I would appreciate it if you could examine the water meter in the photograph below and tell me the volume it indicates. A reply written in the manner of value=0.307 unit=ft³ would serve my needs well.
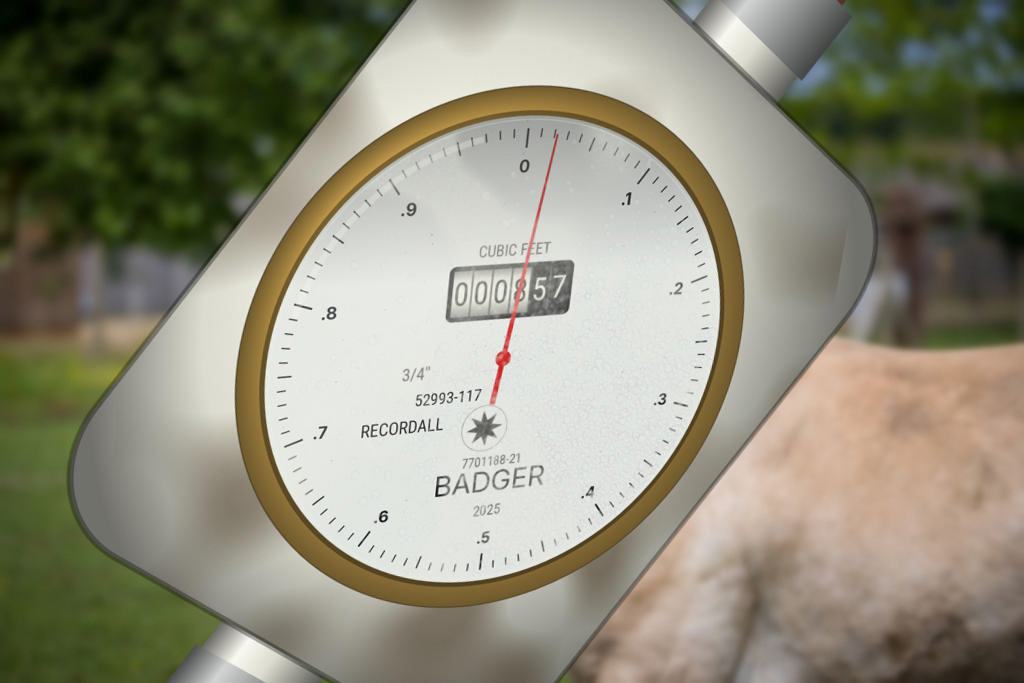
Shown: value=857.02 unit=ft³
